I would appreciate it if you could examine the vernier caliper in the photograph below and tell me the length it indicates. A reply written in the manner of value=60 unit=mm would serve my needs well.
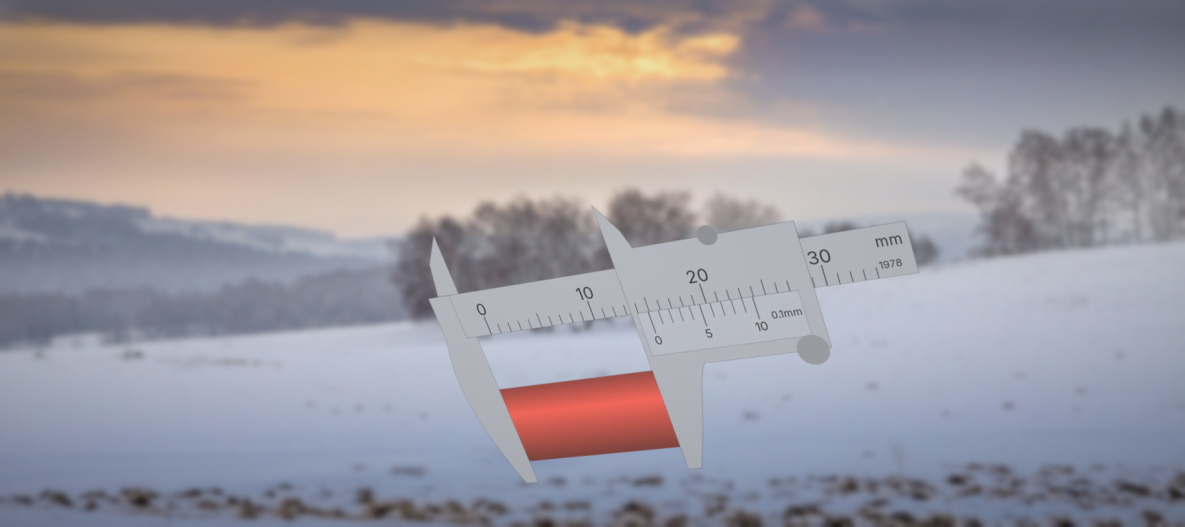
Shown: value=14.9 unit=mm
